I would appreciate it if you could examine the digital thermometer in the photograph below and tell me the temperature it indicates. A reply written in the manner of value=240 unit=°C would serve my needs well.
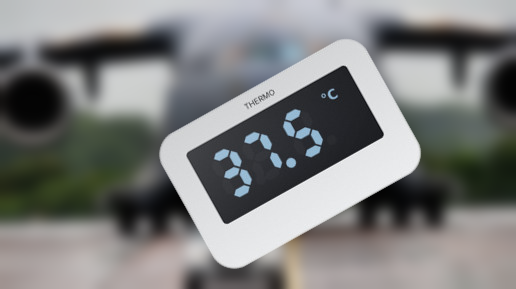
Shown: value=37.5 unit=°C
